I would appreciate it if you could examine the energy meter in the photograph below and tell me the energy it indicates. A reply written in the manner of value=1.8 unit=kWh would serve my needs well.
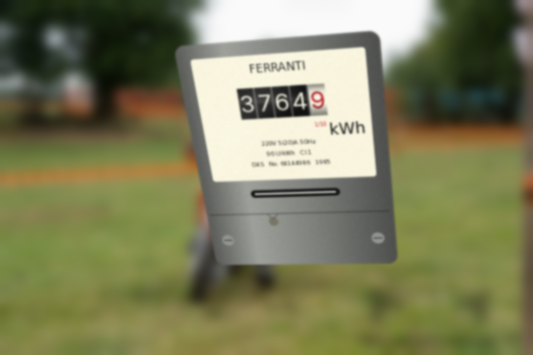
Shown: value=3764.9 unit=kWh
